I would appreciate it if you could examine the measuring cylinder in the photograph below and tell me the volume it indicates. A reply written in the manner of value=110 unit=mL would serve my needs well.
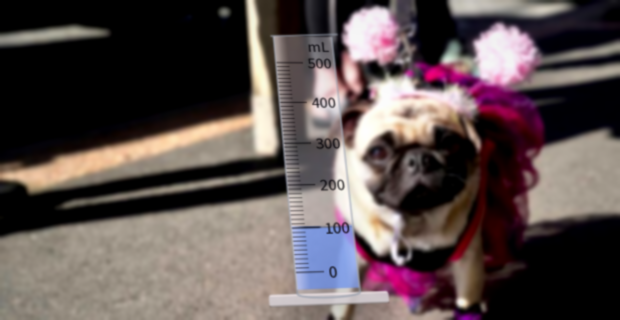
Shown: value=100 unit=mL
